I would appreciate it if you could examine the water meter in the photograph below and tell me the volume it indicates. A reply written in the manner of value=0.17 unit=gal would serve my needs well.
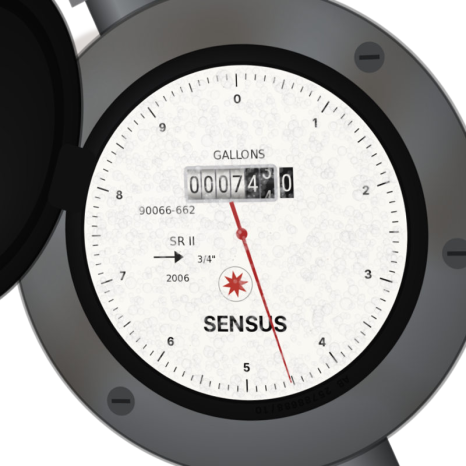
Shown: value=7434.5 unit=gal
